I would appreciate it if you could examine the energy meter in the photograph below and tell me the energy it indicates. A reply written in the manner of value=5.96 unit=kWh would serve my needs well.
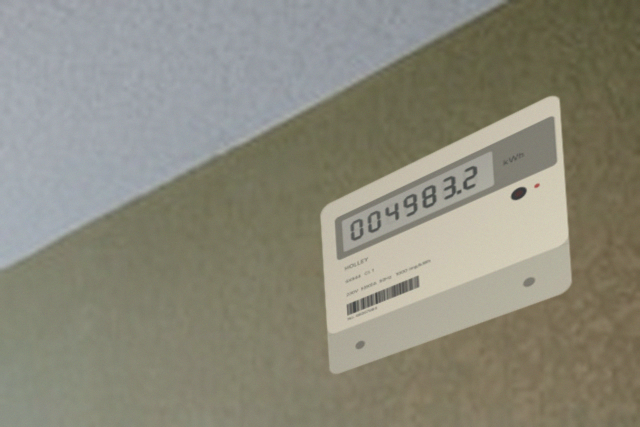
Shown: value=4983.2 unit=kWh
